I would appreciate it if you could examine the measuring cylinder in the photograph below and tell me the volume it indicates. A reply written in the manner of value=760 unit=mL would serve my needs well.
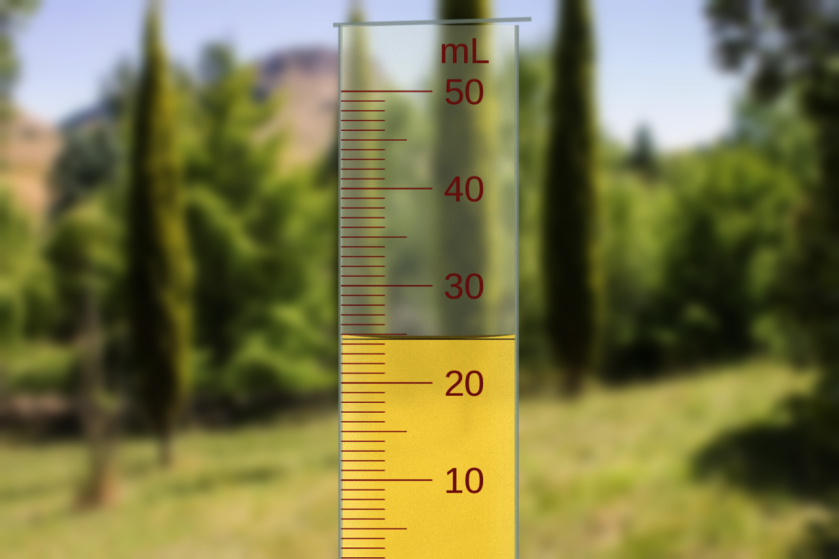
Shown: value=24.5 unit=mL
